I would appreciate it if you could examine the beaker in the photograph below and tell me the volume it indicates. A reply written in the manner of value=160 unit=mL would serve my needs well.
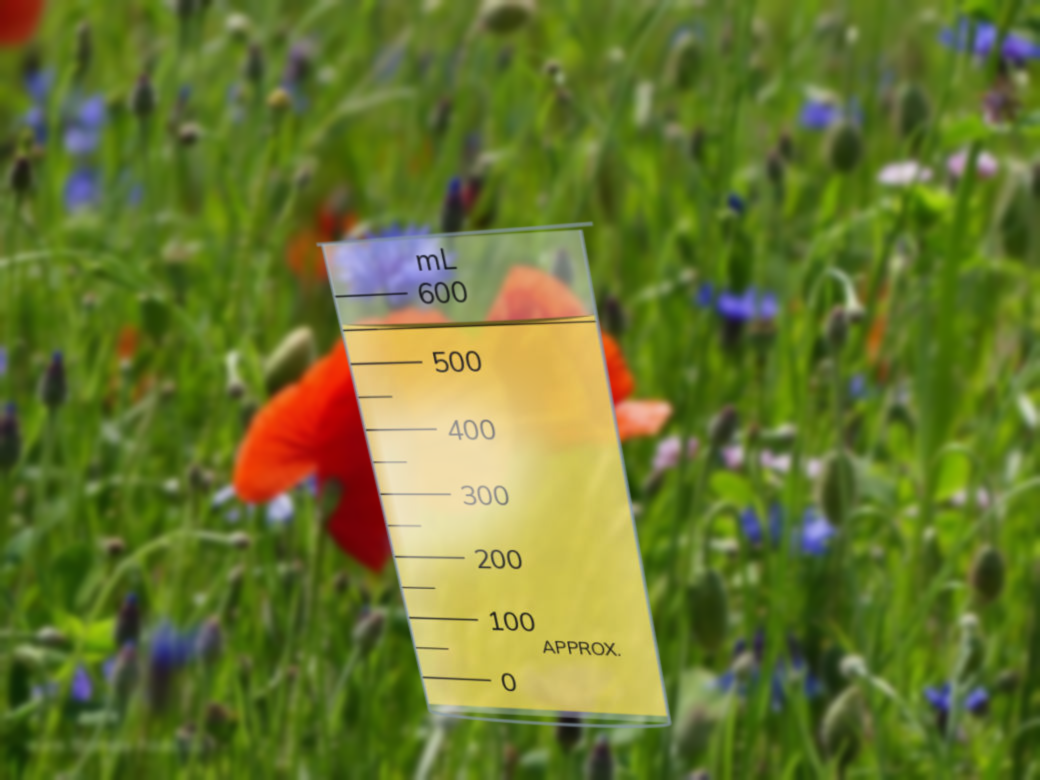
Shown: value=550 unit=mL
